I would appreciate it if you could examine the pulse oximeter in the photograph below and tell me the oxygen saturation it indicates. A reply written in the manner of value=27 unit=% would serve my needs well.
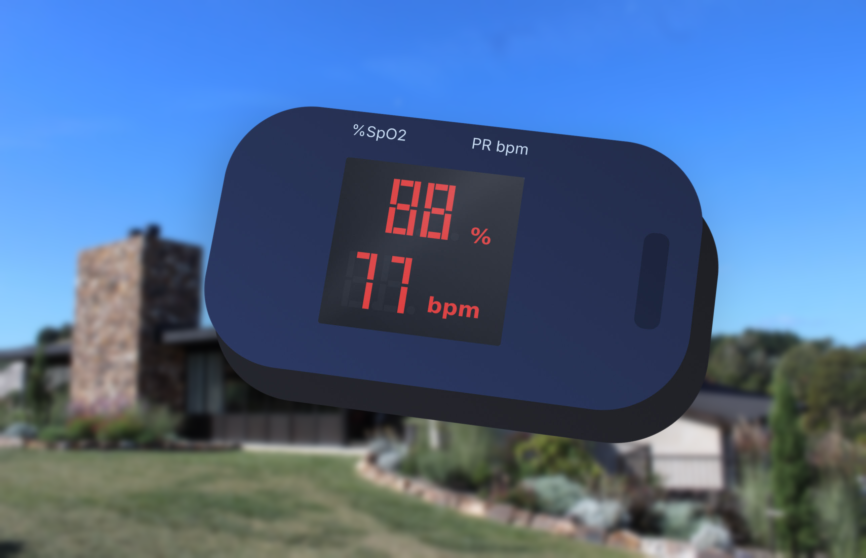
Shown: value=88 unit=%
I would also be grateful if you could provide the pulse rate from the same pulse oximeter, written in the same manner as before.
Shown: value=77 unit=bpm
